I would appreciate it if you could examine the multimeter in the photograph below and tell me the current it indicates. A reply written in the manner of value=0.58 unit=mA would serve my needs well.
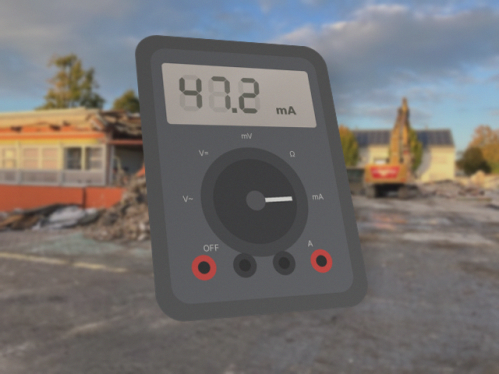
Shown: value=47.2 unit=mA
